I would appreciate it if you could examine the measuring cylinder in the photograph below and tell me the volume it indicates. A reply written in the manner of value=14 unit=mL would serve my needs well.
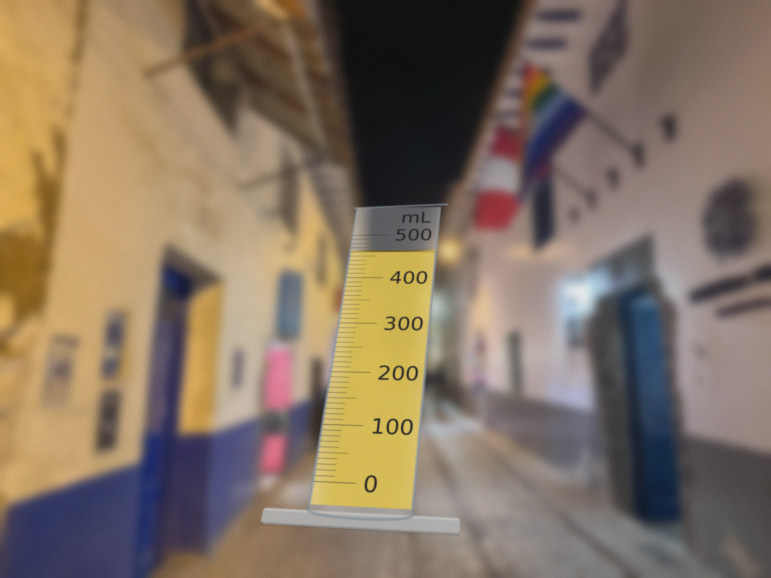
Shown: value=460 unit=mL
